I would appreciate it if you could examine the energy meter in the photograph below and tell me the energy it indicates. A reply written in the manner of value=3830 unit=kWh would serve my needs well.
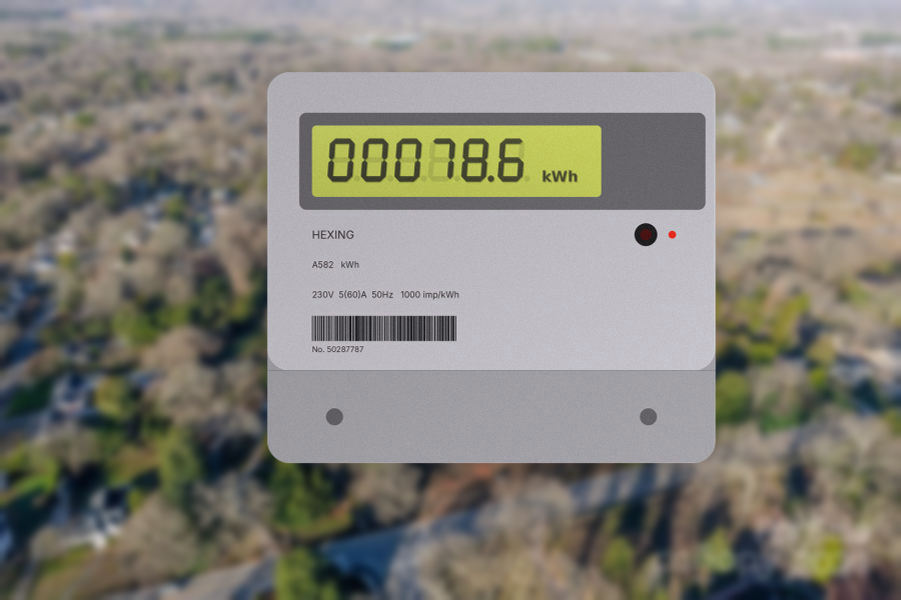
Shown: value=78.6 unit=kWh
